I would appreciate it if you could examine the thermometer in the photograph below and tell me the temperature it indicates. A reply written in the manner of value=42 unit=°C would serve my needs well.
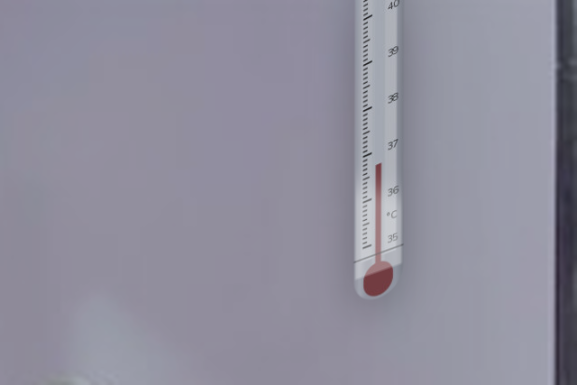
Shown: value=36.7 unit=°C
